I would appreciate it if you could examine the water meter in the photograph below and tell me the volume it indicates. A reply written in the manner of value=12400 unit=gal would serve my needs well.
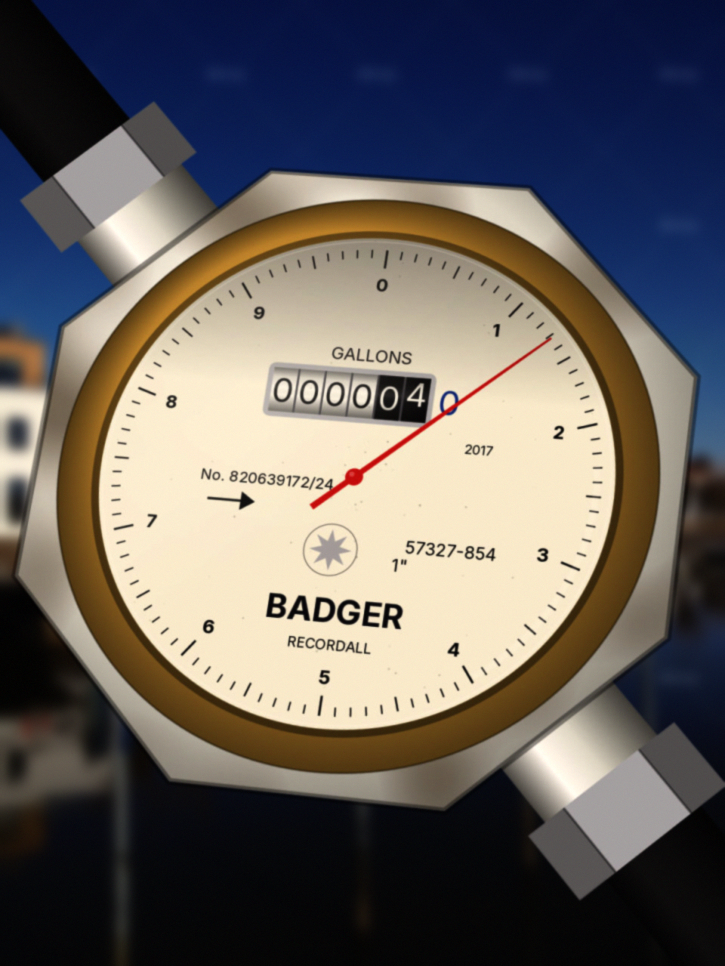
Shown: value=41.3 unit=gal
